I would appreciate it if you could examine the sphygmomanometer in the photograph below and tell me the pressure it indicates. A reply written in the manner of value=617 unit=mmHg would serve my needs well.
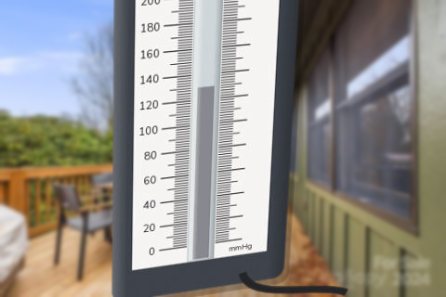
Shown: value=130 unit=mmHg
